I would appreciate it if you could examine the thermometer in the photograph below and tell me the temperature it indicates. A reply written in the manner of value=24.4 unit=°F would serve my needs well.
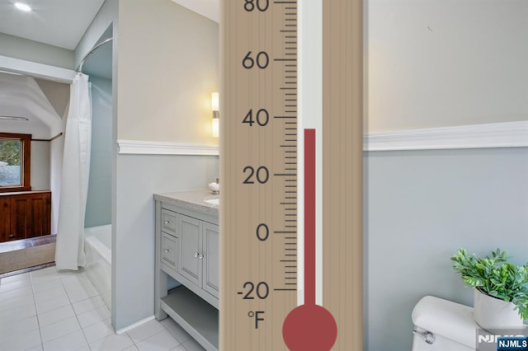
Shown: value=36 unit=°F
